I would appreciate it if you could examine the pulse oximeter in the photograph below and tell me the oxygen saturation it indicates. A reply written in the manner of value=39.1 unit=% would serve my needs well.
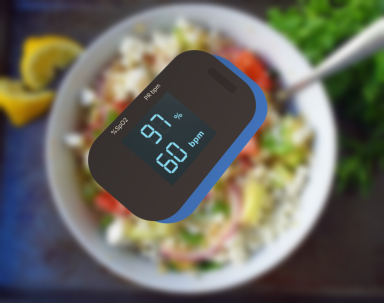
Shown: value=97 unit=%
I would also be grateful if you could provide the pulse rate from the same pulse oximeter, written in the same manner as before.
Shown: value=60 unit=bpm
